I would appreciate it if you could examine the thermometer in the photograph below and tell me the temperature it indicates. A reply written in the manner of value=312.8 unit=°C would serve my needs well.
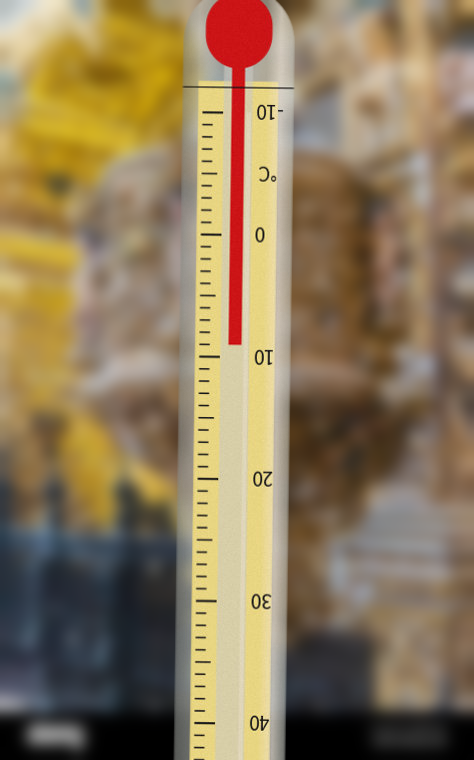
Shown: value=9 unit=°C
